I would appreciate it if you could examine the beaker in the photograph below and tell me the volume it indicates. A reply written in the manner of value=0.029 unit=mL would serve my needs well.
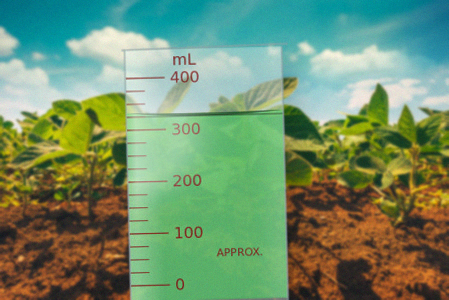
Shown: value=325 unit=mL
